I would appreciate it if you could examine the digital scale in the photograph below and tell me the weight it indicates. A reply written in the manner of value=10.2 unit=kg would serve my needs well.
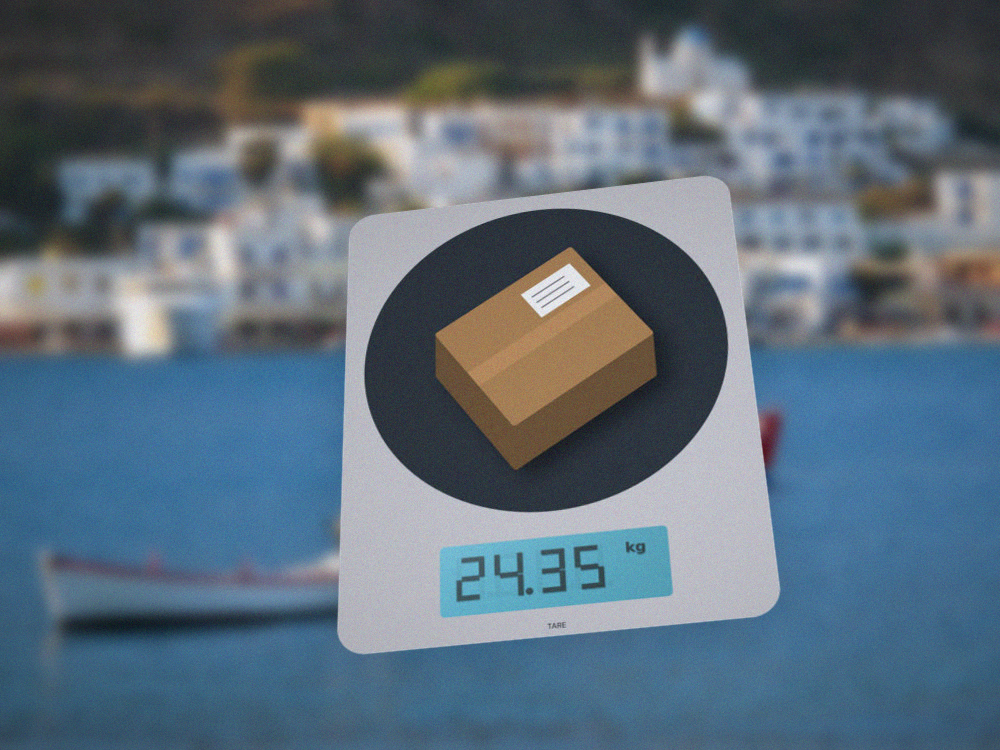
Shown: value=24.35 unit=kg
